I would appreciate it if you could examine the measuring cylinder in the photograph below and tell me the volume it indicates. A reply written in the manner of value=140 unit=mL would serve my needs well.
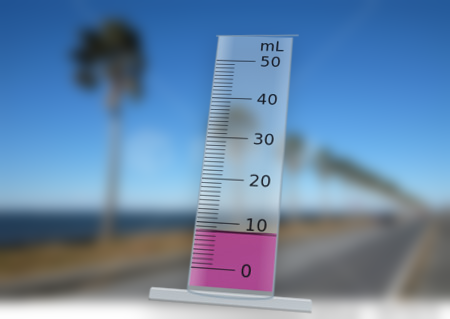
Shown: value=8 unit=mL
